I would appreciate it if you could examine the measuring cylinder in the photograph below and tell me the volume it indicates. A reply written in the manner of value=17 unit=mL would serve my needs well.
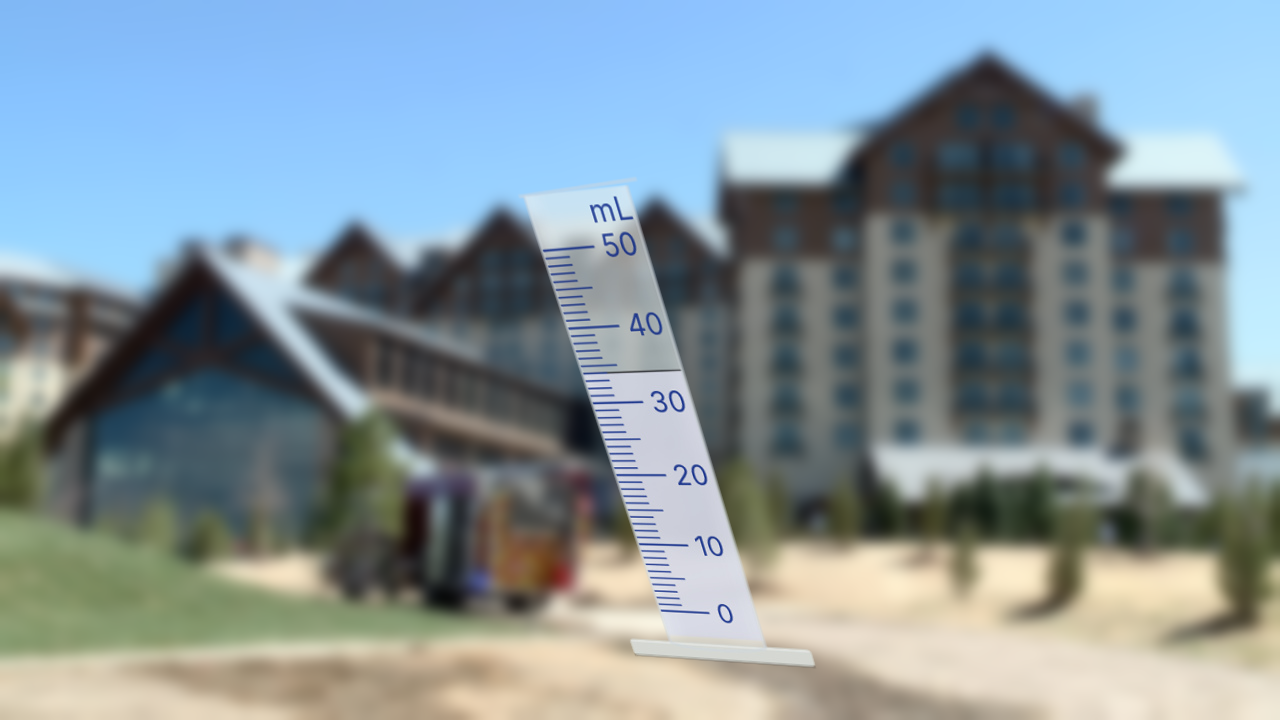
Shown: value=34 unit=mL
